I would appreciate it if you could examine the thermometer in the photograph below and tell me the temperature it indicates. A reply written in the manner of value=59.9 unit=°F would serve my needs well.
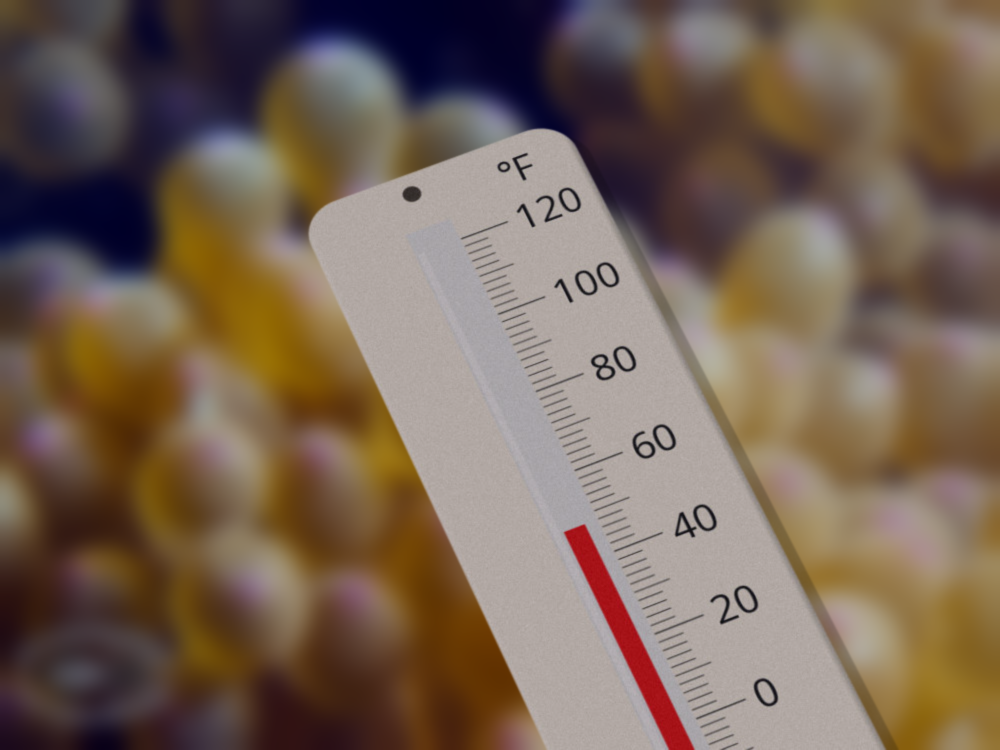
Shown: value=48 unit=°F
